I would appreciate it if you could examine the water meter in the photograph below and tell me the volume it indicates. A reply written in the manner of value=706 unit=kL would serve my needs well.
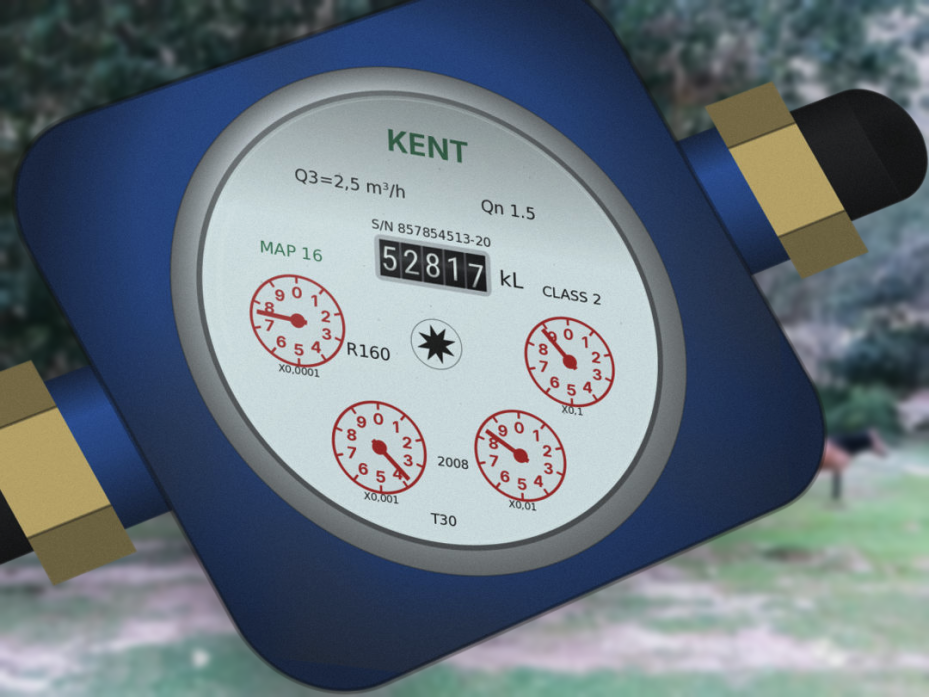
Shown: value=52816.8837 unit=kL
